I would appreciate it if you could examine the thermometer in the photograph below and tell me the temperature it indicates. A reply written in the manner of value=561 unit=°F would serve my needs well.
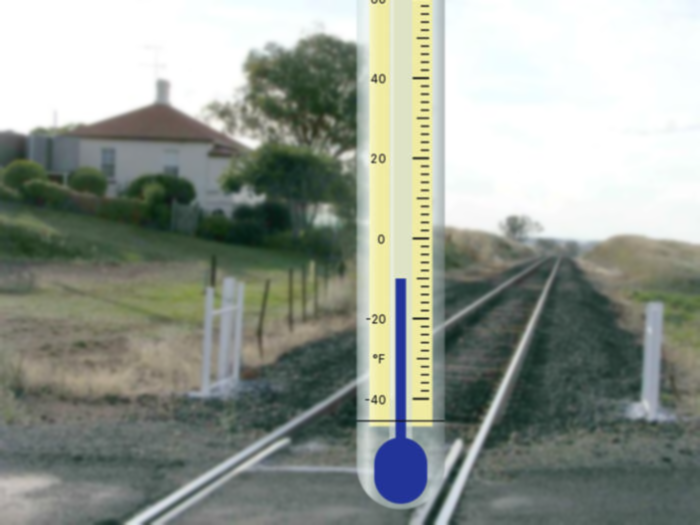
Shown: value=-10 unit=°F
